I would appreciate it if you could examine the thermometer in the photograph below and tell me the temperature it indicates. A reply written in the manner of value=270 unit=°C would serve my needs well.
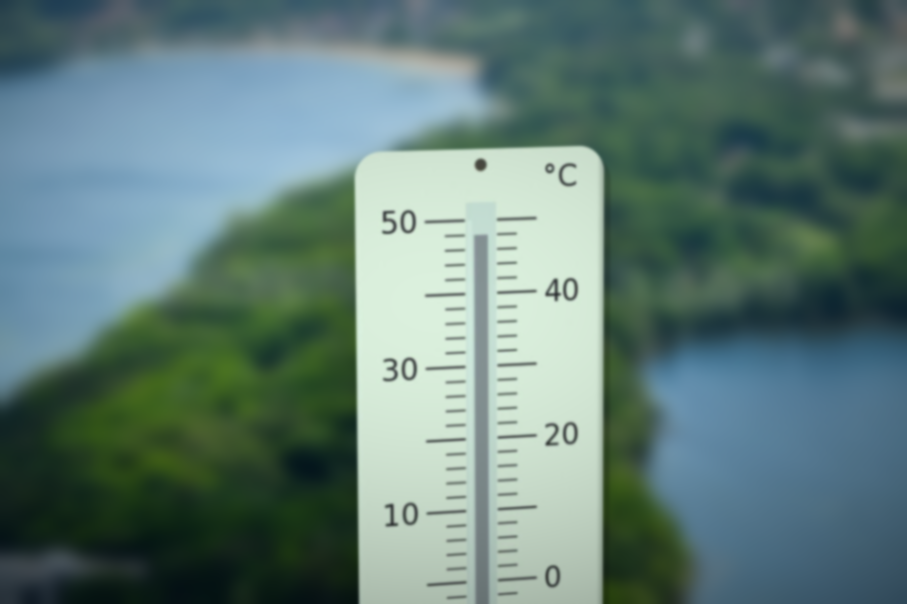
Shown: value=48 unit=°C
